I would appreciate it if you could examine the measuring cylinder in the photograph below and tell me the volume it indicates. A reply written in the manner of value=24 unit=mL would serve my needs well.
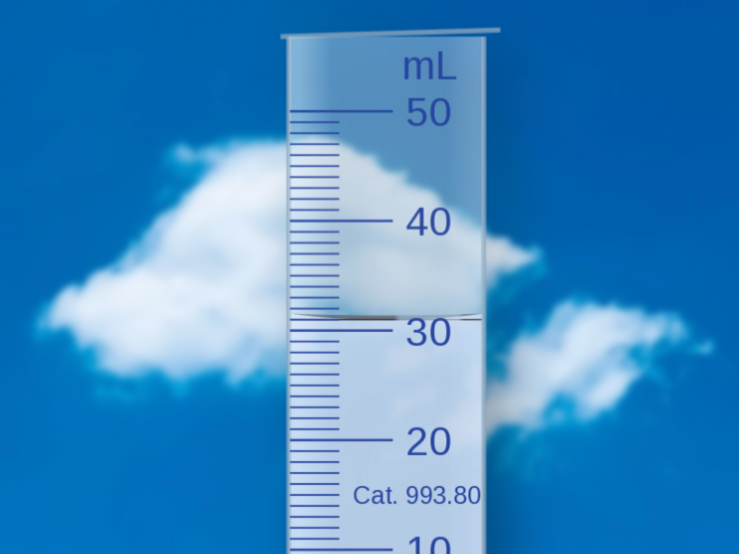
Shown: value=31 unit=mL
